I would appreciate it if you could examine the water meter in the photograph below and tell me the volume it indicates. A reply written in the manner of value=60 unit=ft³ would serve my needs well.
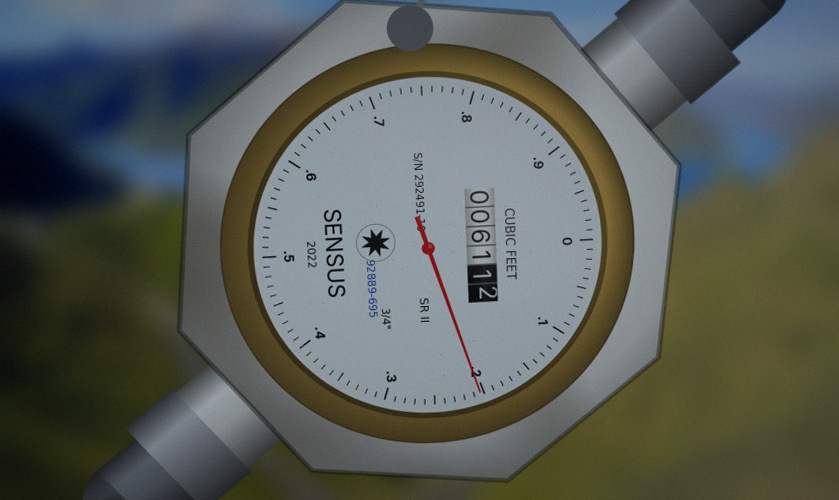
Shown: value=6112.20 unit=ft³
